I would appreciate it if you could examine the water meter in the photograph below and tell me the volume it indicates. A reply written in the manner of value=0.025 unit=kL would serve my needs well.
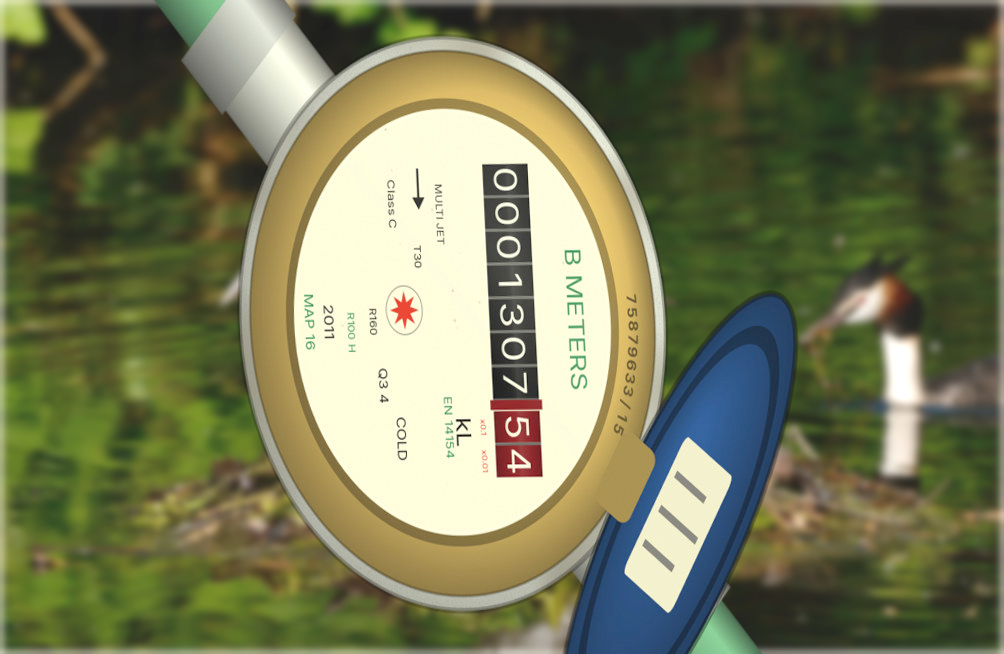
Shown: value=1307.54 unit=kL
